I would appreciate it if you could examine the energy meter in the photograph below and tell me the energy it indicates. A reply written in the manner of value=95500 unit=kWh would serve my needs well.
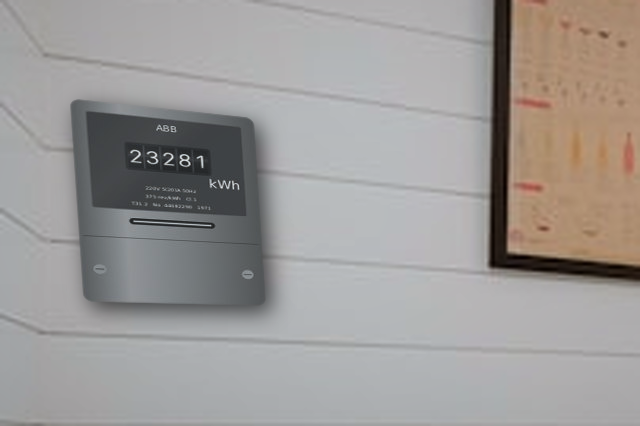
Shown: value=23281 unit=kWh
